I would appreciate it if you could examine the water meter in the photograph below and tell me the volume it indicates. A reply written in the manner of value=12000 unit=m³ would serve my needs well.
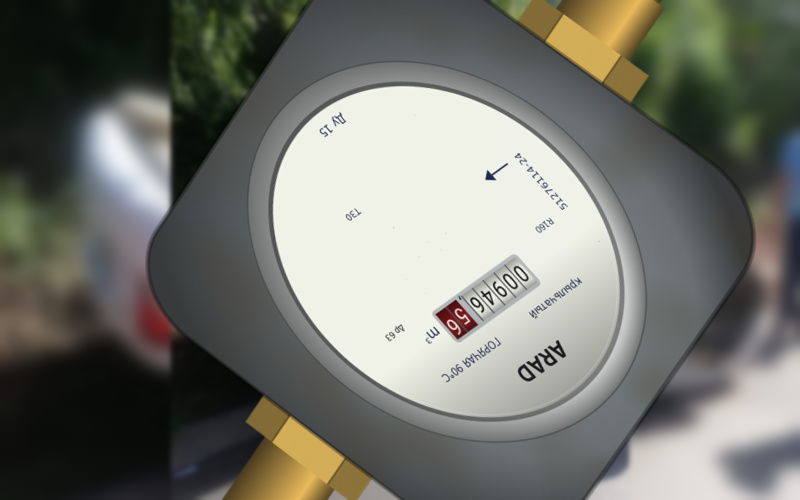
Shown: value=946.56 unit=m³
